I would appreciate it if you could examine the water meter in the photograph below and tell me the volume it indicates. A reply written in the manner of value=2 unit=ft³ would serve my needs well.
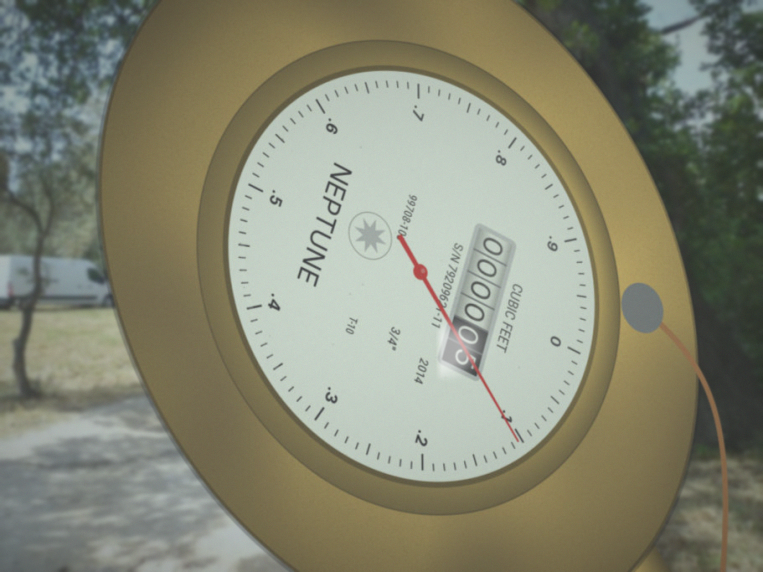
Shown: value=5.10 unit=ft³
